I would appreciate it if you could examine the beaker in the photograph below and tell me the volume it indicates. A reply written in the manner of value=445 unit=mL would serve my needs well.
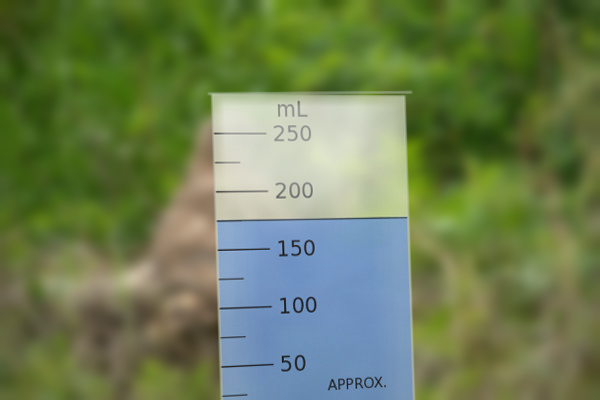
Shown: value=175 unit=mL
